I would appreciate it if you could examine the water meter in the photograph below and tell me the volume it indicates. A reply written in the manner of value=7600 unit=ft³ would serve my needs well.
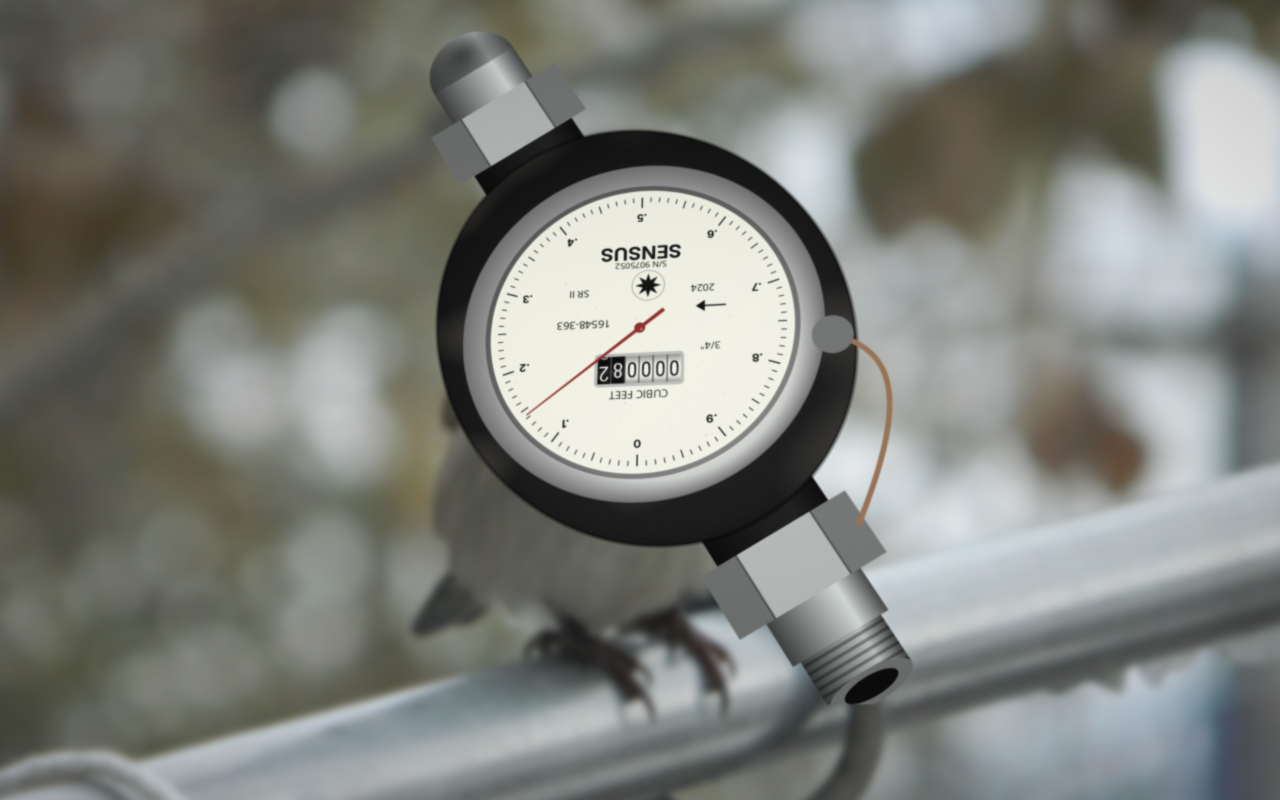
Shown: value=82.14 unit=ft³
